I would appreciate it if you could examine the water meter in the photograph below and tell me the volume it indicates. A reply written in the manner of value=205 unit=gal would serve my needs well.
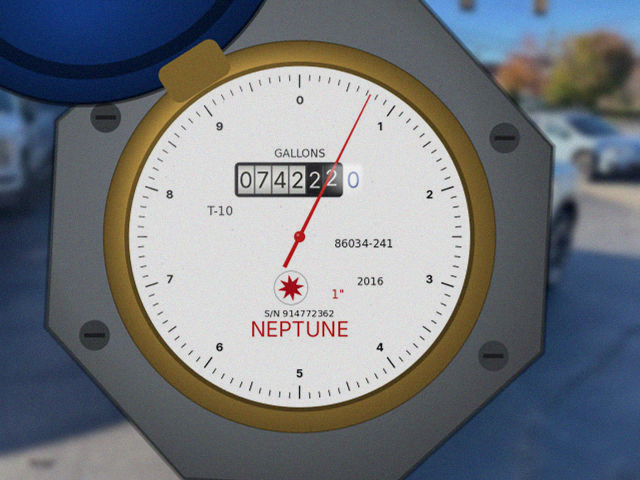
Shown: value=742220.7 unit=gal
